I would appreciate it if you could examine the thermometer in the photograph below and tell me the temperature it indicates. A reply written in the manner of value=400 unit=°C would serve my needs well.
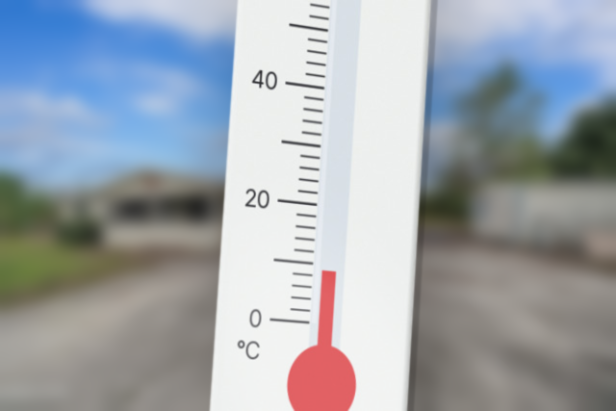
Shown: value=9 unit=°C
